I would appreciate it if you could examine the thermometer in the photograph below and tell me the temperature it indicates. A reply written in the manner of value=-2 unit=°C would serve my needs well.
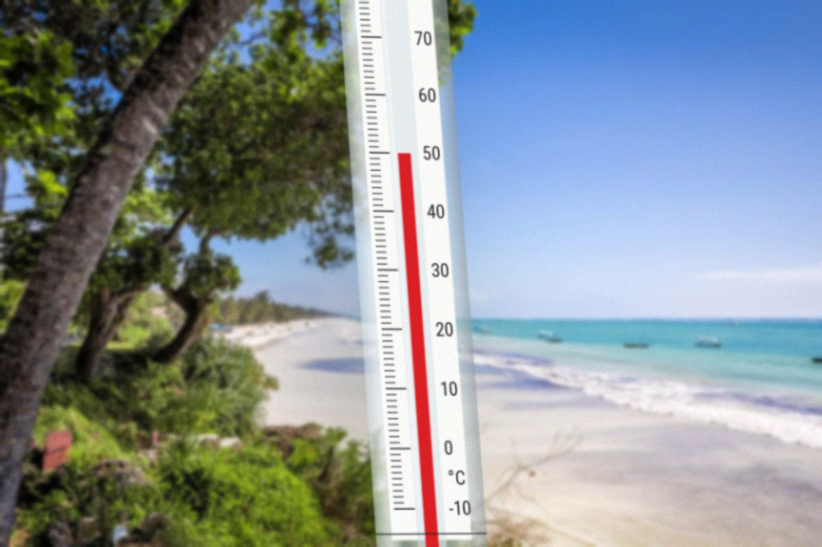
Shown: value=50 unit=°C
